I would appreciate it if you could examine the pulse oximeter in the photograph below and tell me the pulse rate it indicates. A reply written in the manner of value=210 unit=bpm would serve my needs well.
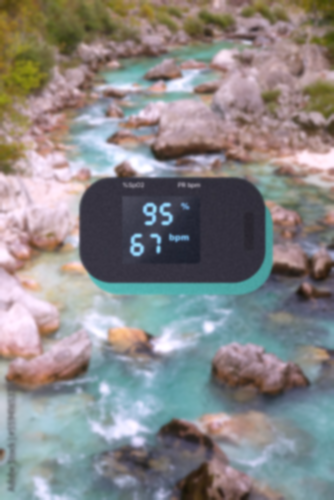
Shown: value=67 unit=bpm
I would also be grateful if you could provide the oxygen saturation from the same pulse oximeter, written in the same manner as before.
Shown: value=95 unit=%
